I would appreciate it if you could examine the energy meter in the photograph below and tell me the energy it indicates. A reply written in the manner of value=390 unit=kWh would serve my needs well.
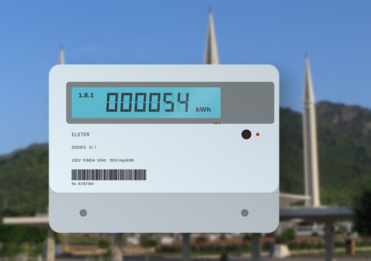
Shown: value=54 unit=kWh
